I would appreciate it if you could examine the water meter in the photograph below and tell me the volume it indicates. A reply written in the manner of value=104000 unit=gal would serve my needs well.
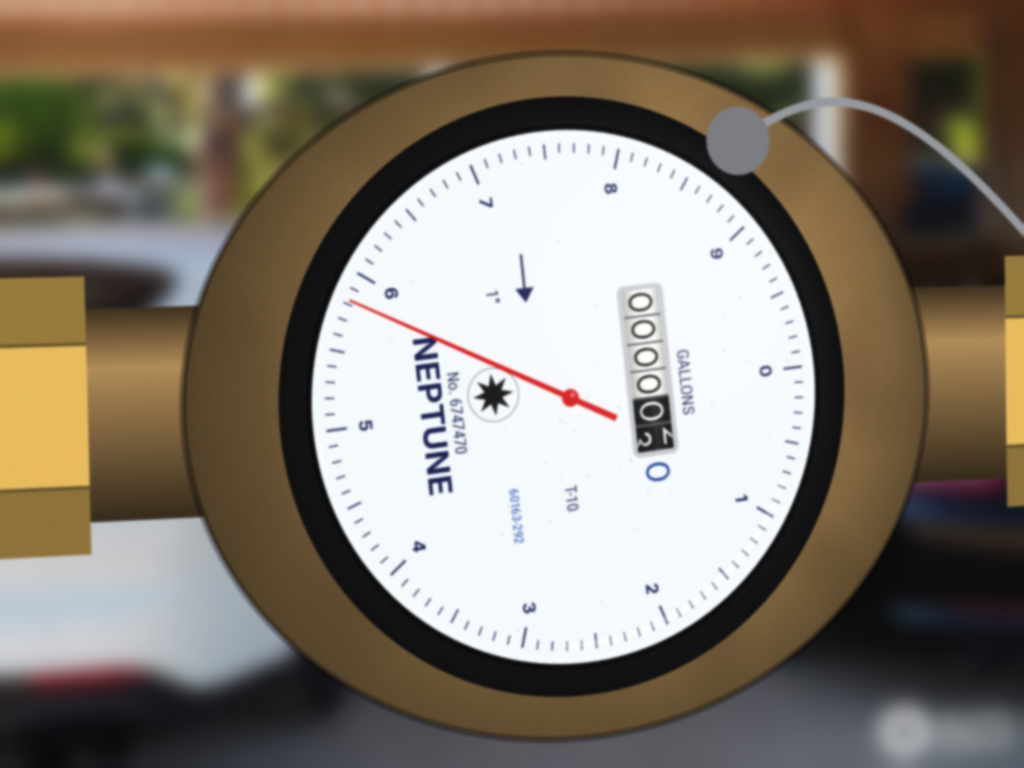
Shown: value=25.8 unit=gal
